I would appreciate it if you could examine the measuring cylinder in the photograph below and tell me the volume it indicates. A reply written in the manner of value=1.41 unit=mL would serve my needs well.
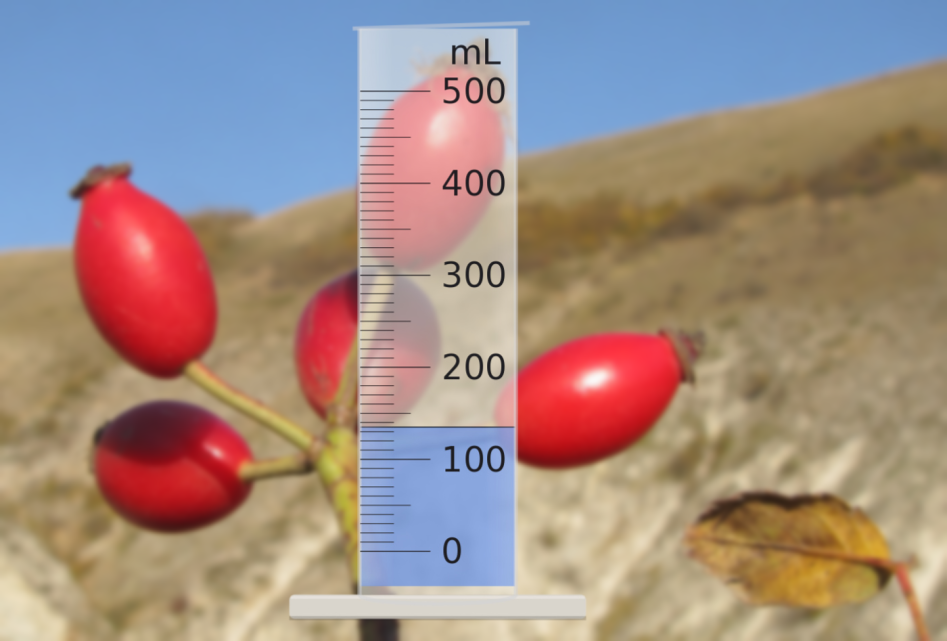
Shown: value=135 unit=mL
